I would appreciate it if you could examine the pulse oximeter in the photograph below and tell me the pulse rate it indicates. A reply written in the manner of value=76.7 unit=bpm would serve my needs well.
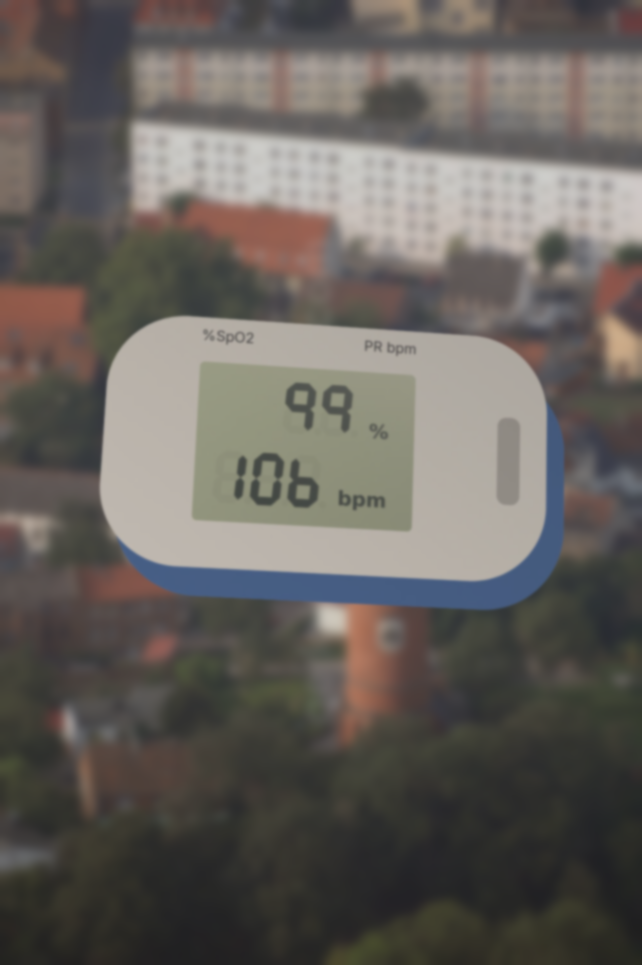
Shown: value=106 unit=bpm
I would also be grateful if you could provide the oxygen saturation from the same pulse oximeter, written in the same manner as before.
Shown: value=99 unit=%
